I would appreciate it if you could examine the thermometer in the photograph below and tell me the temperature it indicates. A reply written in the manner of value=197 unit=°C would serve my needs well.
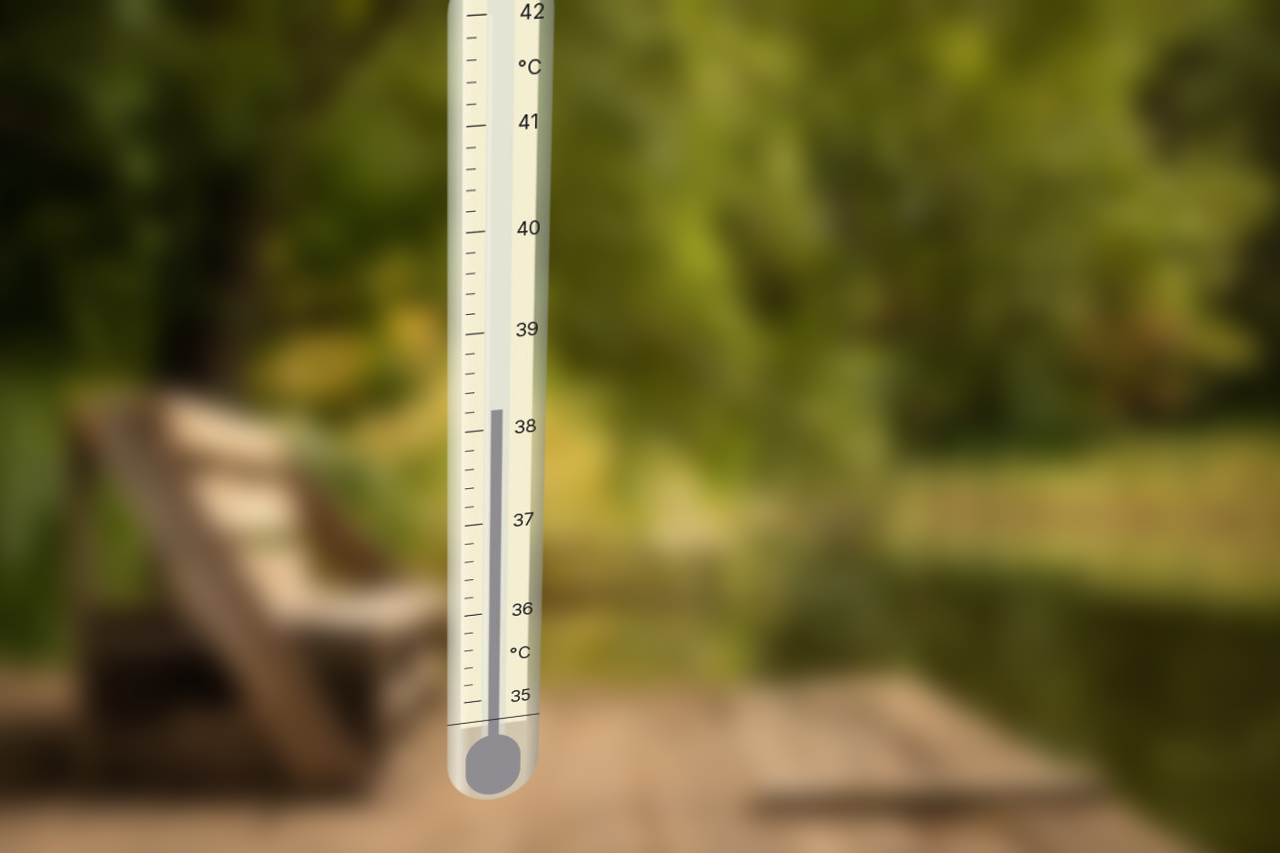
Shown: value=38.2 unit=°C
